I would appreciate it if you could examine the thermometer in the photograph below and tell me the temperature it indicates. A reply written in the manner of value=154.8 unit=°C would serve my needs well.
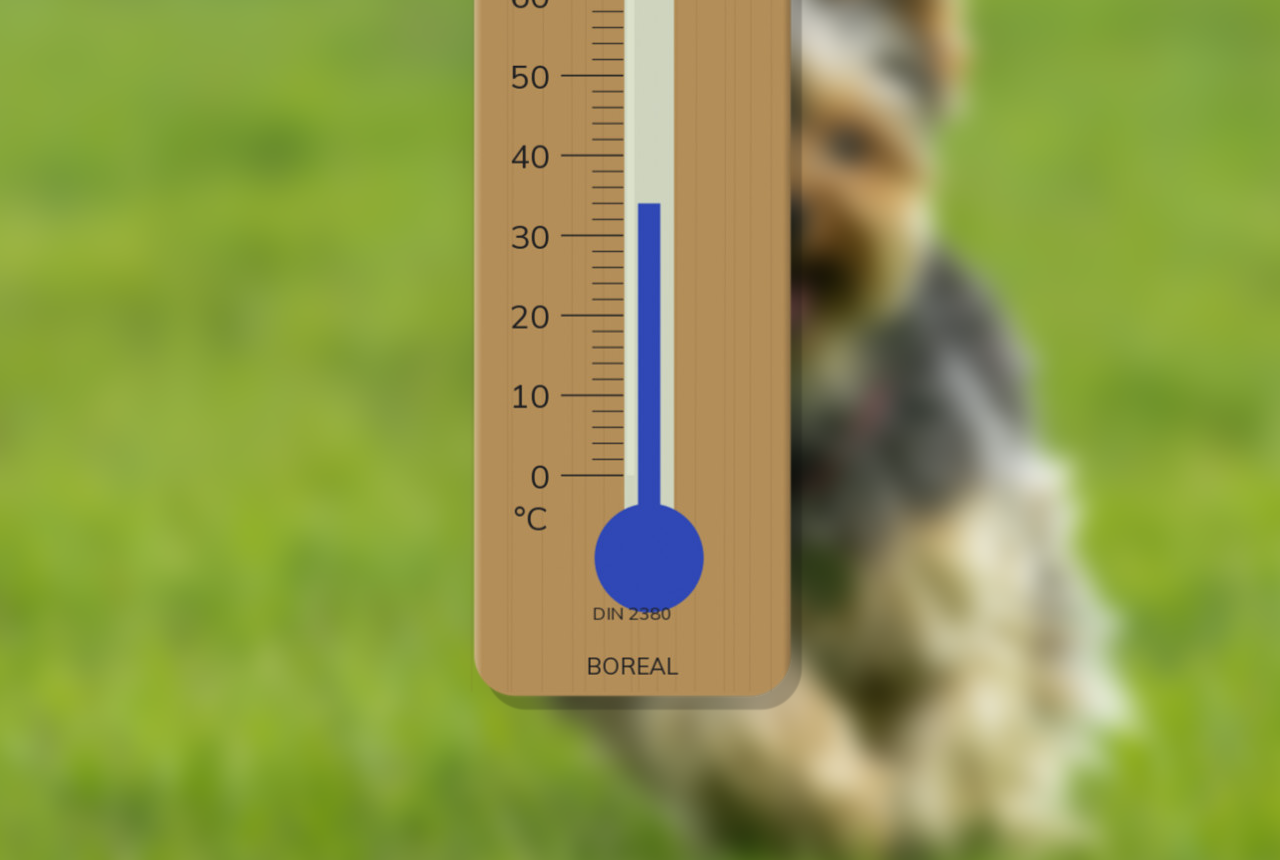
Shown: value=34 unit=°C
